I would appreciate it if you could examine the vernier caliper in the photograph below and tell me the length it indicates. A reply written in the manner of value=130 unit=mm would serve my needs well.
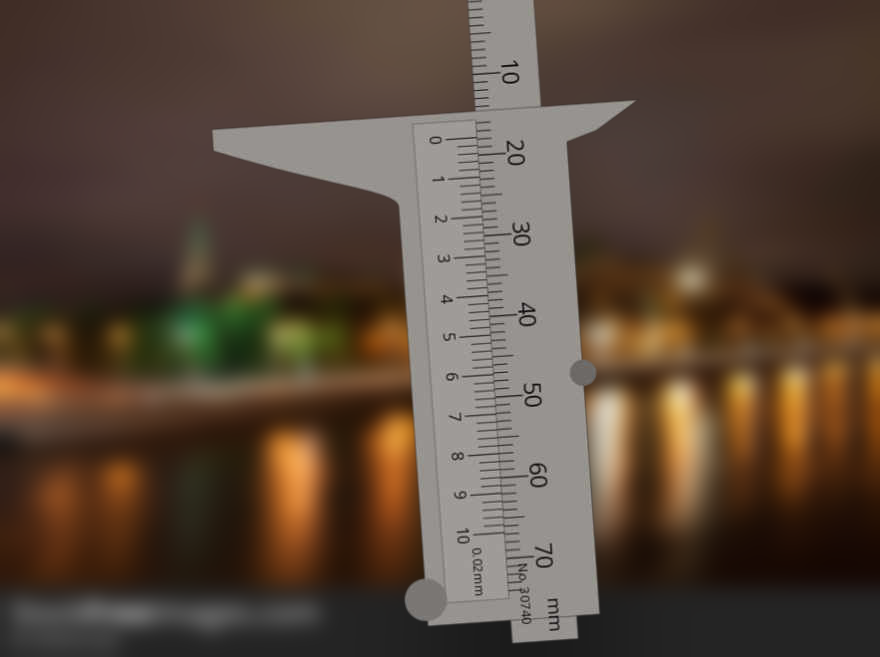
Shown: value=17.8 unit=mm
